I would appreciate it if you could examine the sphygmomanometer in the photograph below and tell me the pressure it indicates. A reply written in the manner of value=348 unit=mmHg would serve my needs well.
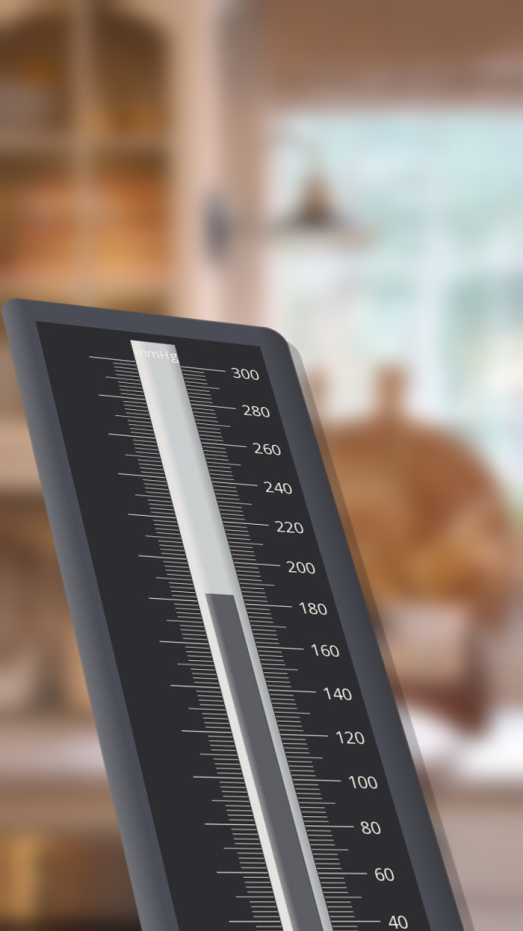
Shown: value=184 unit=mmHg
